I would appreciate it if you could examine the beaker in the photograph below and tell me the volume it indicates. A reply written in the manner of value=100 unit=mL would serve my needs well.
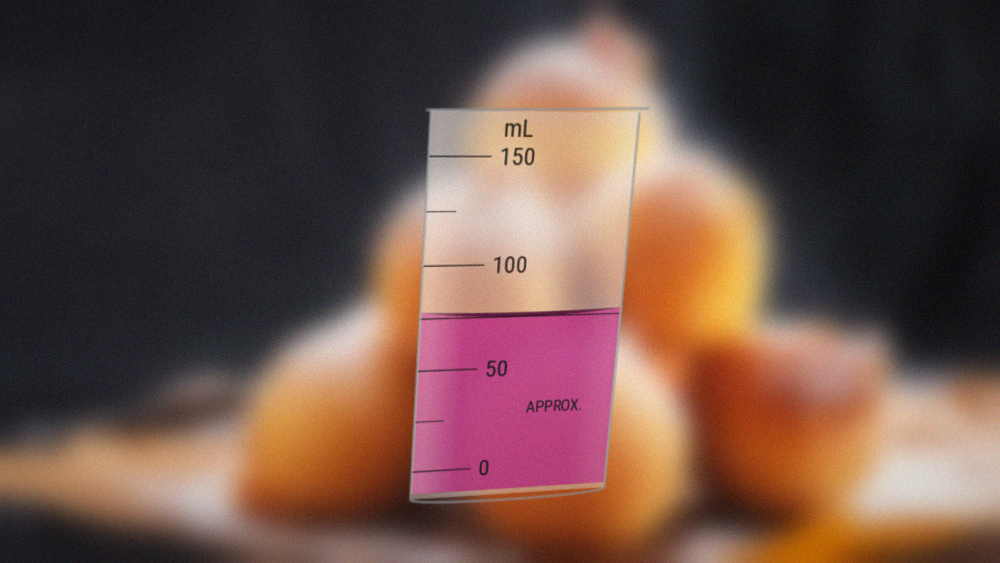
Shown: value=75 unit=mL
